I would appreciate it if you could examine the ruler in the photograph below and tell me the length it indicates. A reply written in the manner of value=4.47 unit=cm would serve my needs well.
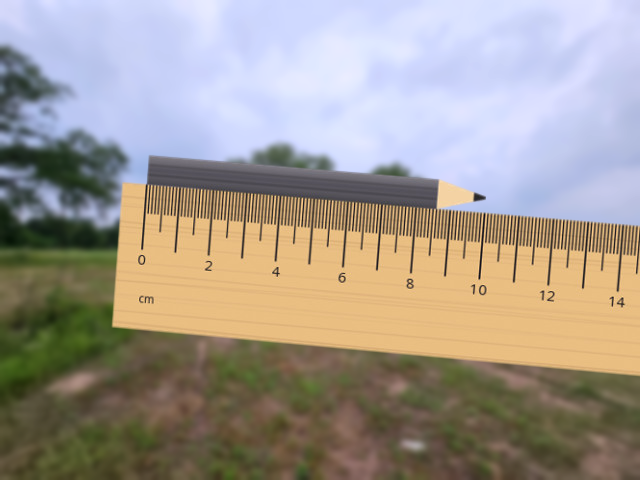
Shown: value=10 unit=cm
